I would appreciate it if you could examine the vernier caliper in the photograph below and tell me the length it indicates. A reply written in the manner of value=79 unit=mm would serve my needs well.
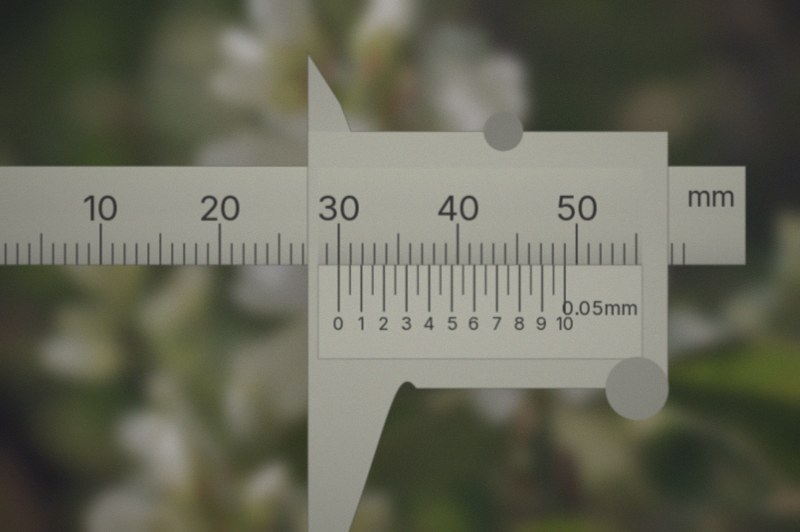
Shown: value=30.0 unit=mm
